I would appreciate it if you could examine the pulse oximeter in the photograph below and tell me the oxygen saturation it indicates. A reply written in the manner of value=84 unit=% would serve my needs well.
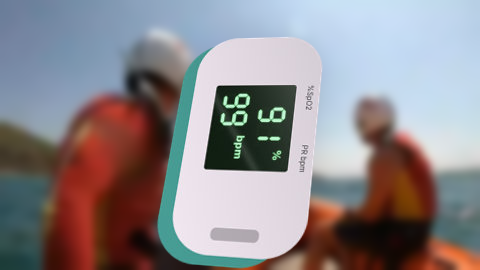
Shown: value=91 unit=%
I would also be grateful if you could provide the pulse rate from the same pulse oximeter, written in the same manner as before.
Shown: value=99 unit=bpm
